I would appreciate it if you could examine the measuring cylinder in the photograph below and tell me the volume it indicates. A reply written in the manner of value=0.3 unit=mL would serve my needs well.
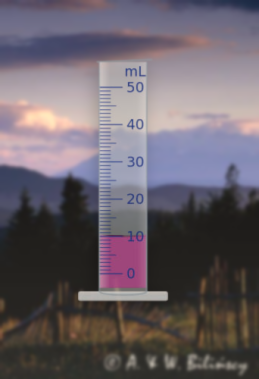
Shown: value=10 unit=mL
